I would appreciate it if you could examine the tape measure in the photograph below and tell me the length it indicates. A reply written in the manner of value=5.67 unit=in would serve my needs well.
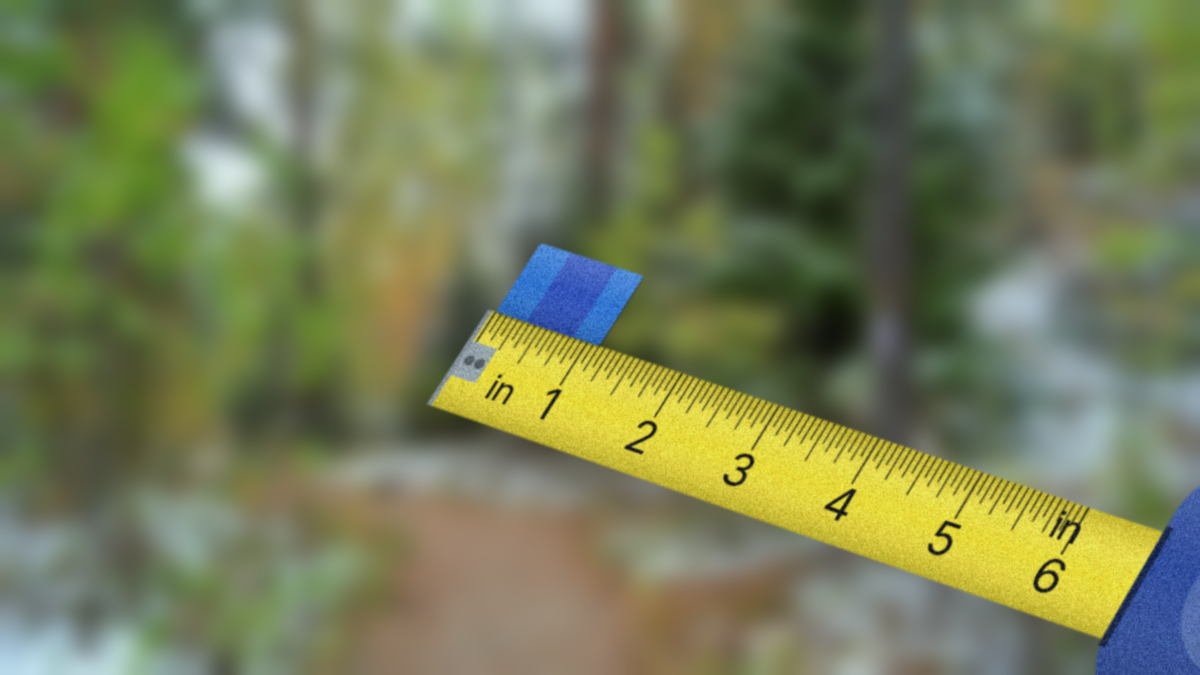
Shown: value=1.125 unit=in
